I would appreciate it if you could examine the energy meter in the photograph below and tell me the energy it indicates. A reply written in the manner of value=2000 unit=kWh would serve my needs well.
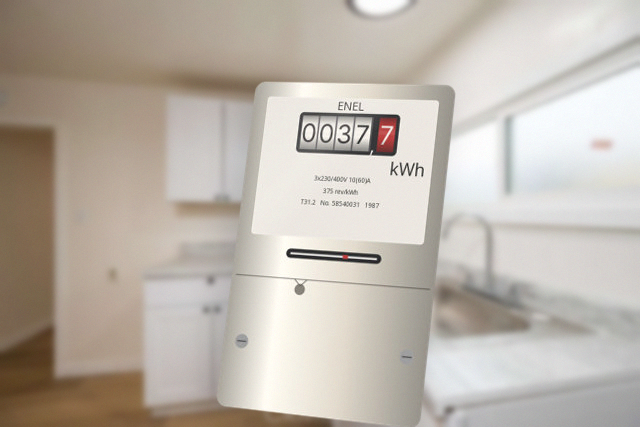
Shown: value=37.7 unit=kWh
